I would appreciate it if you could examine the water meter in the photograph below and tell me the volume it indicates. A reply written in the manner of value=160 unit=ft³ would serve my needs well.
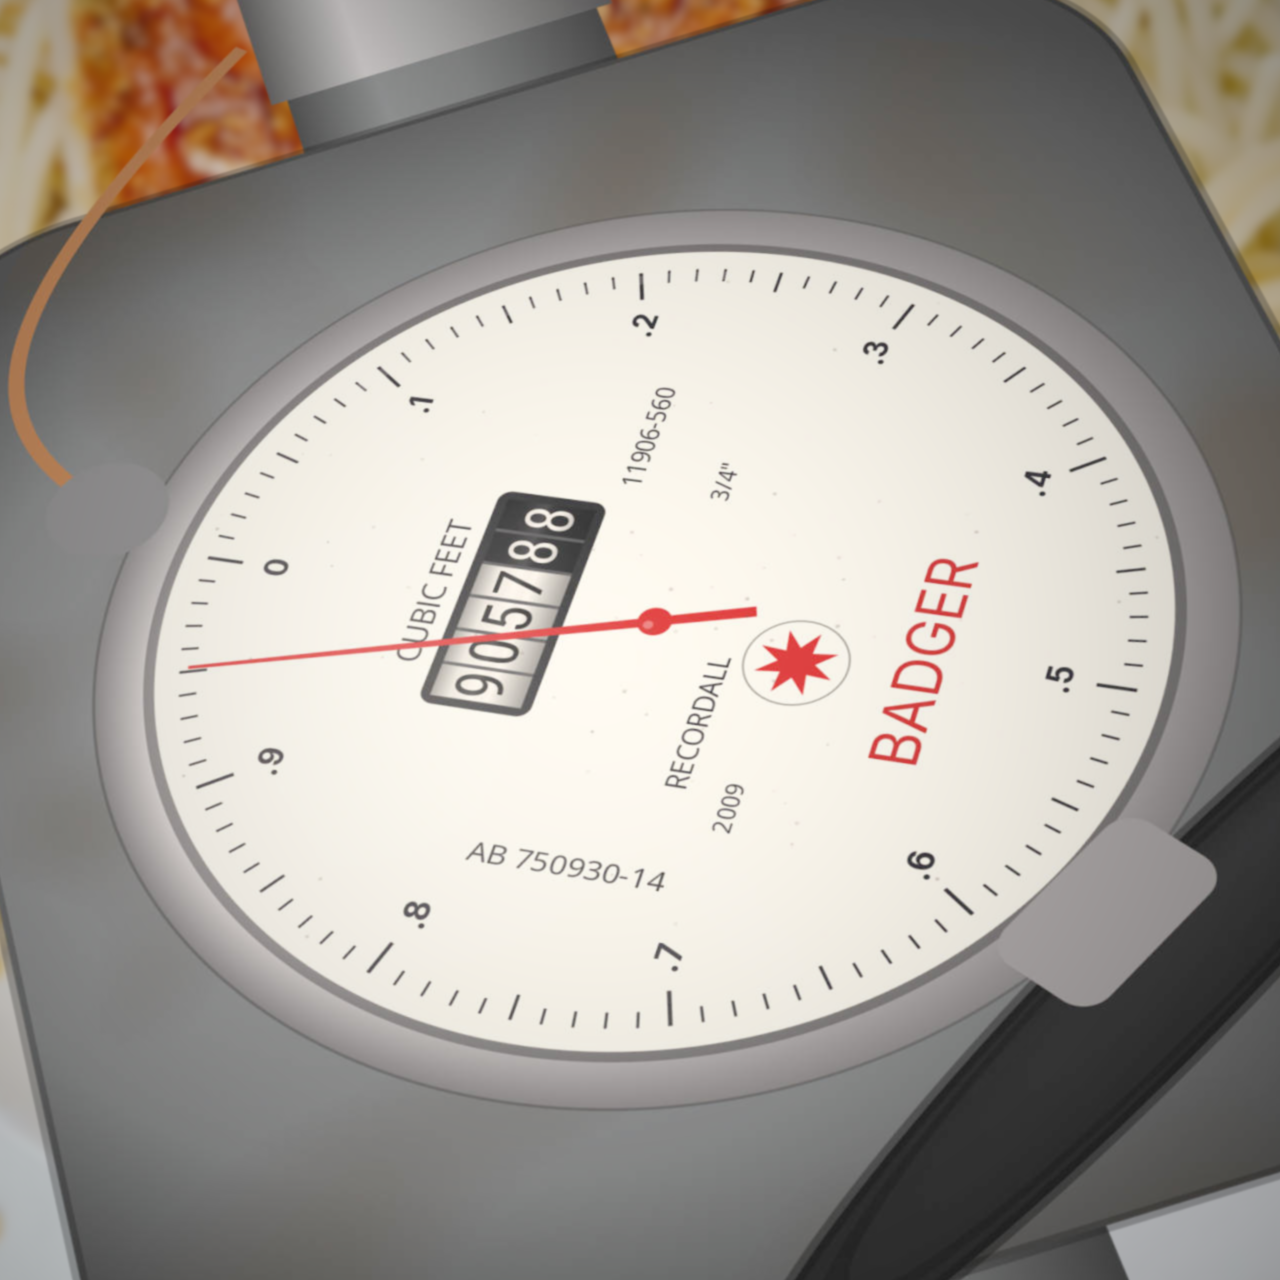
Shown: value=905787.95 unit=ft³
